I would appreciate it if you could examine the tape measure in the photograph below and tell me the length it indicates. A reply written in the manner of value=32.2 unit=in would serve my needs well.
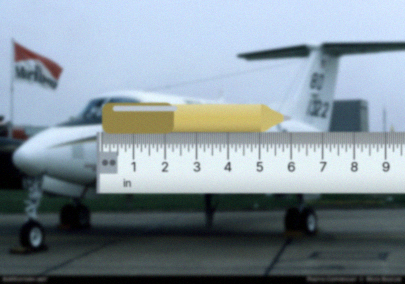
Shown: value=6 unit=in
